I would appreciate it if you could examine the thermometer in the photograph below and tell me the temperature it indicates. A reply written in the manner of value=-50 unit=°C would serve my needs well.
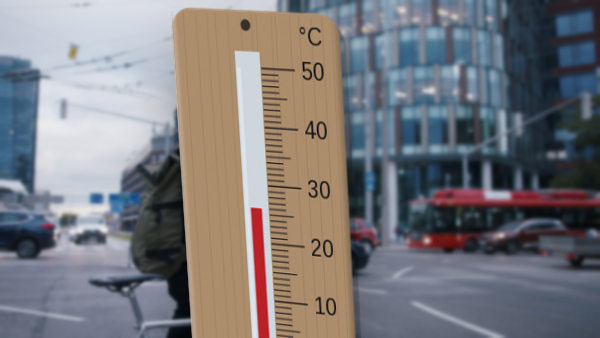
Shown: value=26 unit=°C
